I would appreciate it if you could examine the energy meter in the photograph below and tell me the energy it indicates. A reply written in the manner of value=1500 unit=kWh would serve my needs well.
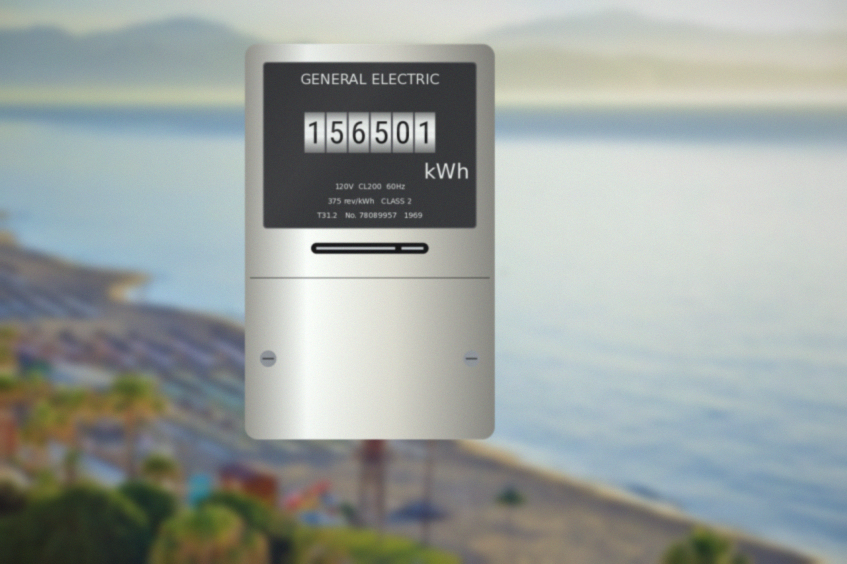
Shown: value=156501 unit=kWh
